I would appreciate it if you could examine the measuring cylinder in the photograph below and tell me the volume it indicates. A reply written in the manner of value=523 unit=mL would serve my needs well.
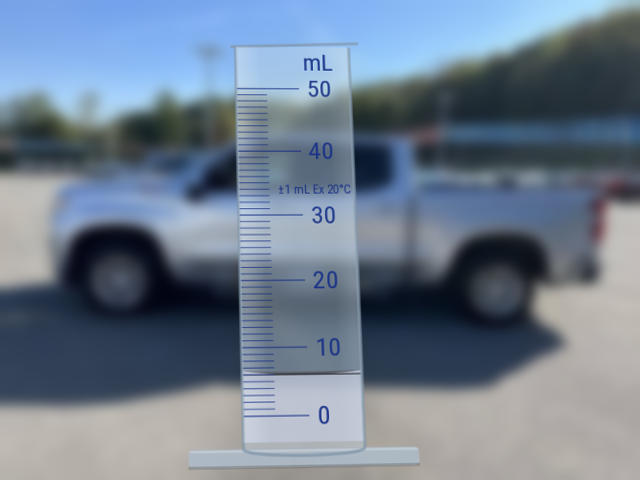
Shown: value=6 unit=mL
